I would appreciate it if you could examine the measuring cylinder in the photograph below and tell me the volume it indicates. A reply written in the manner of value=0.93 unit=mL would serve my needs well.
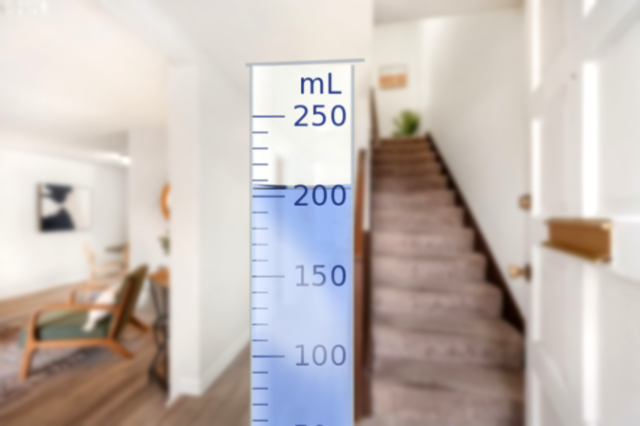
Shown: value=205 unit=mL
